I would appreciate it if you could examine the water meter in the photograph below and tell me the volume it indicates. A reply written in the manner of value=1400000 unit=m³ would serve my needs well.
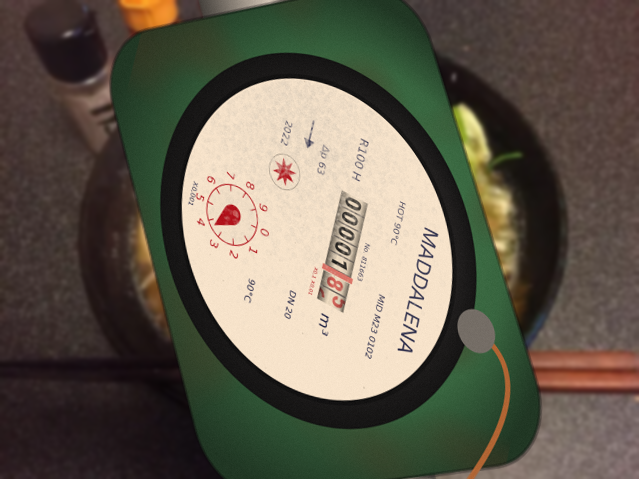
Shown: value=1.853 unit=m³
